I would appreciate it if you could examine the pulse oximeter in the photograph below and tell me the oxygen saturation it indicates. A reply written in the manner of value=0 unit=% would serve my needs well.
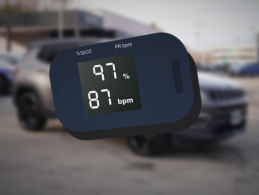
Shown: value=97 unit=%
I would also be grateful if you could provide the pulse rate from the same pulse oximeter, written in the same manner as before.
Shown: value=87 unit=bpm
